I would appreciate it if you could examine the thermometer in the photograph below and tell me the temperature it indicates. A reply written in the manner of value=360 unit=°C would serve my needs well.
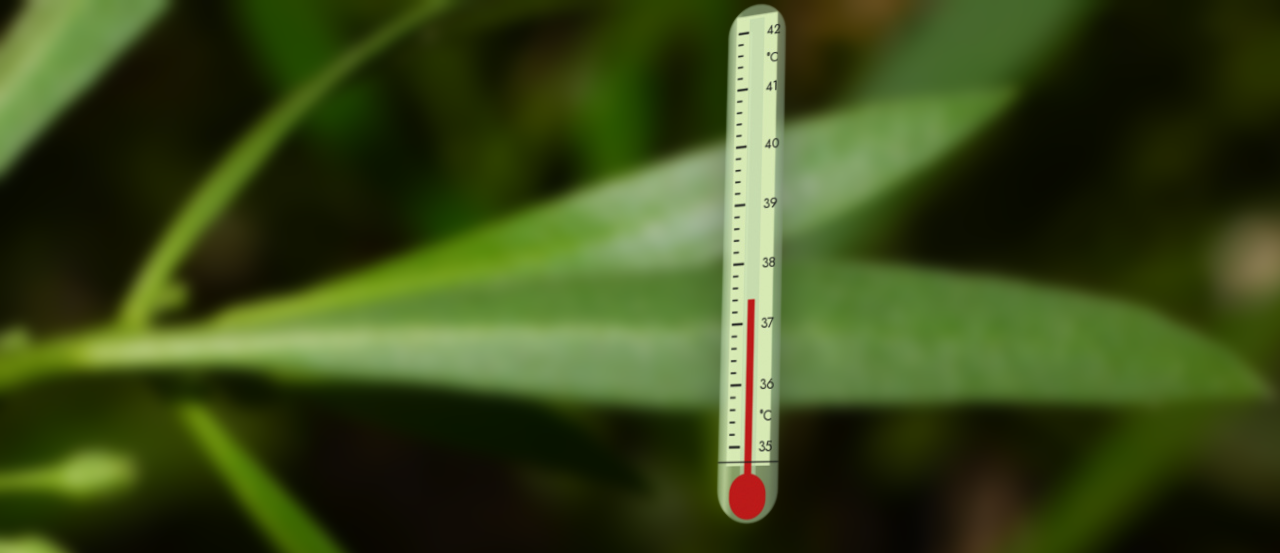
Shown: value=37.4 unit=°C
